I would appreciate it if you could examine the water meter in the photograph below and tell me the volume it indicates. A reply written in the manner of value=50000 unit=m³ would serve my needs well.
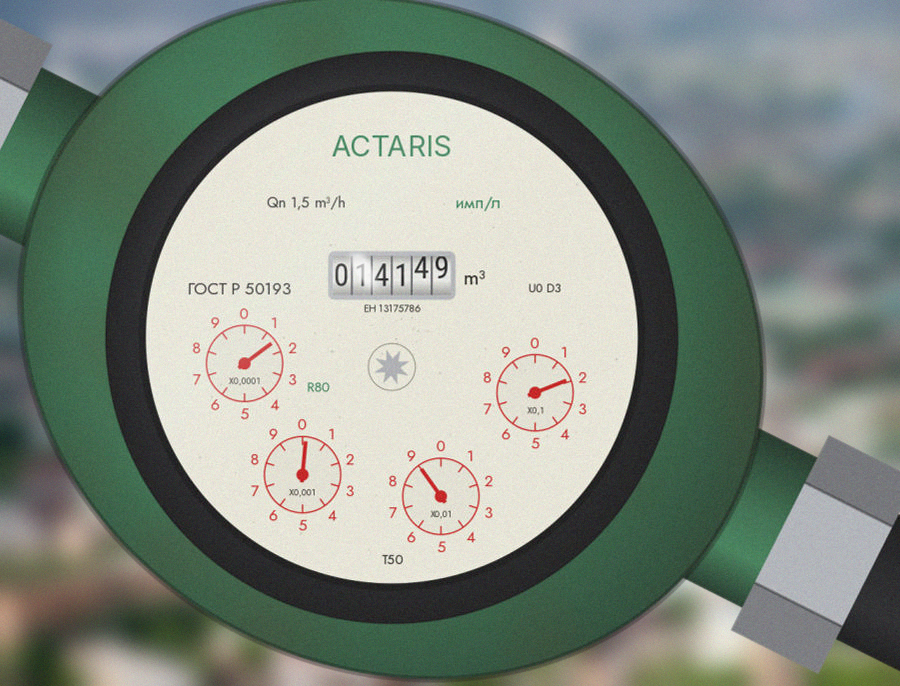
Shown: value=14149.1901 unit=m³
